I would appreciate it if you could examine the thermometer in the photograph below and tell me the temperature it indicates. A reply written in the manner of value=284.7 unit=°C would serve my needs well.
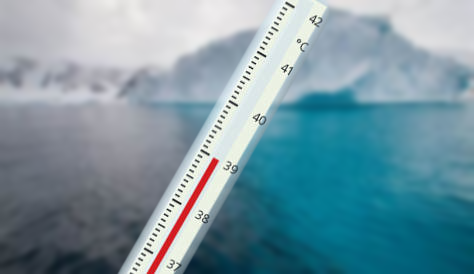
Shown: value=39 unit=°C
